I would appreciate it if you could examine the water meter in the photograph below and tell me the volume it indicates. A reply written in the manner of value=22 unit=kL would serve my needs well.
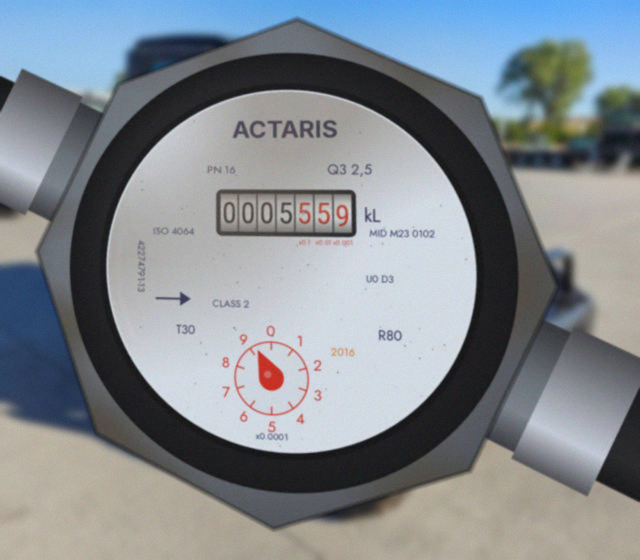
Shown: value=5.5589 unit=kL
